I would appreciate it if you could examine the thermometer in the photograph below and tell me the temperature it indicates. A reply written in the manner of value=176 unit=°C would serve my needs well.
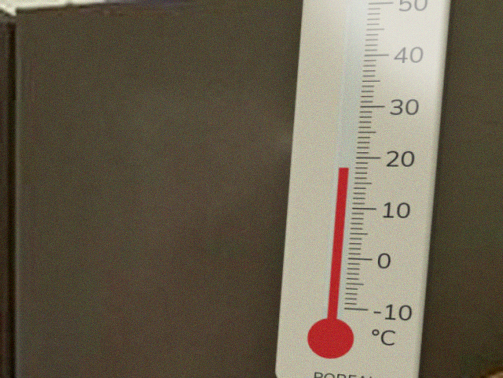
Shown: value=18 unit=°C
